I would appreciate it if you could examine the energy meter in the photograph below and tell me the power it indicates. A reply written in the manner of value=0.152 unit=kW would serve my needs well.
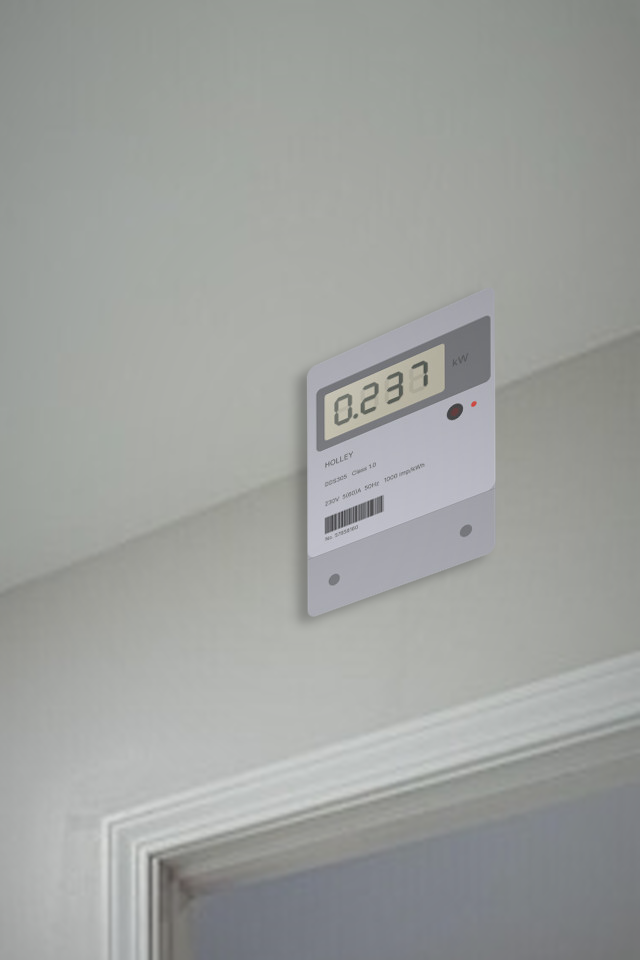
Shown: value=0.237 unit=kW
